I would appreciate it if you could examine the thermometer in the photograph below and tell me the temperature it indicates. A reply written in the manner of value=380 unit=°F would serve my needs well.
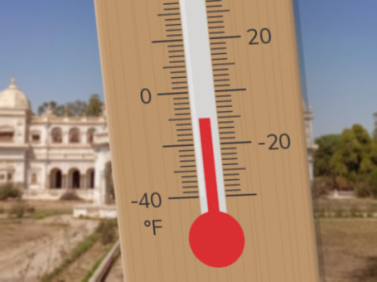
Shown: value=-10 unit=°F
